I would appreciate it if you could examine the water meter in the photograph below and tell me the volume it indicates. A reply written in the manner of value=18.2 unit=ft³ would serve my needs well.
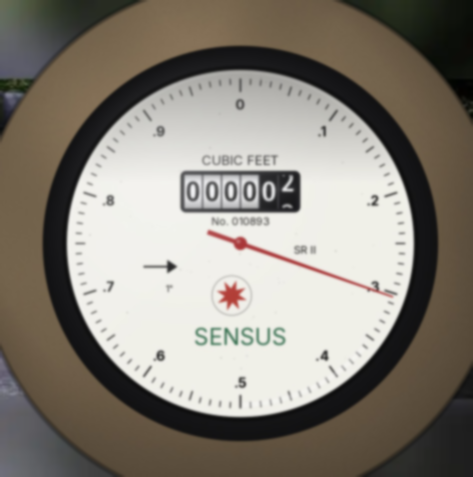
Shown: value=2.30 unit=ft³
